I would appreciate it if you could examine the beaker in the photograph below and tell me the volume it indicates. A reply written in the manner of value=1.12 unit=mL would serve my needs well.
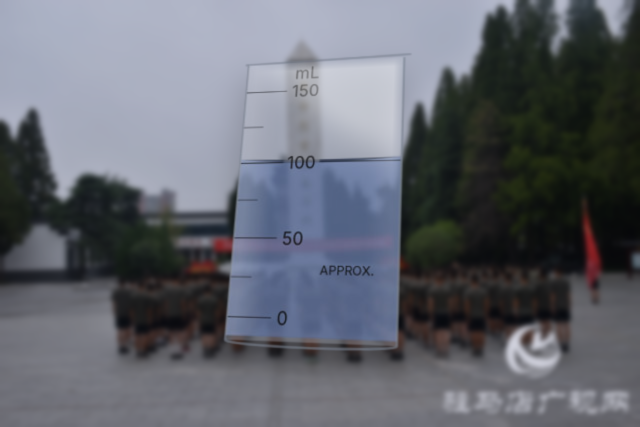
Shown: value=100 unit=mL
